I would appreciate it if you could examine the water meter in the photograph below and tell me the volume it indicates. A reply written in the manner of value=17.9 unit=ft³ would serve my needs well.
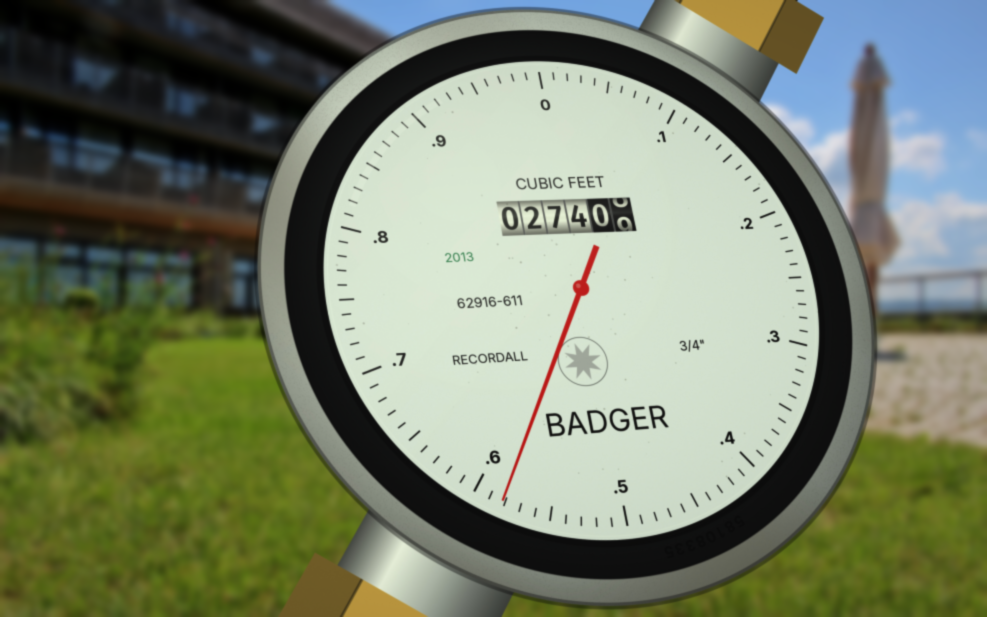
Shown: value=27408.58 unit=ft³
